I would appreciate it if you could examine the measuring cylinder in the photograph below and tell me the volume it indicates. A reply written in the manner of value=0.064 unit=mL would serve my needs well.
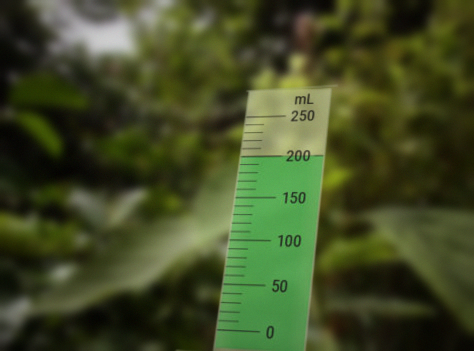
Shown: value=200 unit=mL
